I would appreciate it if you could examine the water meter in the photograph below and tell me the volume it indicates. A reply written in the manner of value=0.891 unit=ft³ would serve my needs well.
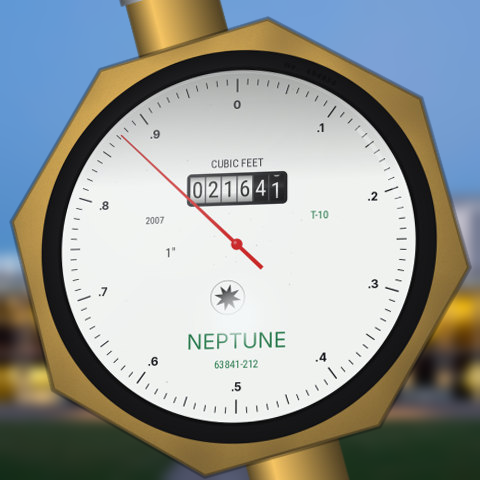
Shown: value=21640.87 unit=ft³
